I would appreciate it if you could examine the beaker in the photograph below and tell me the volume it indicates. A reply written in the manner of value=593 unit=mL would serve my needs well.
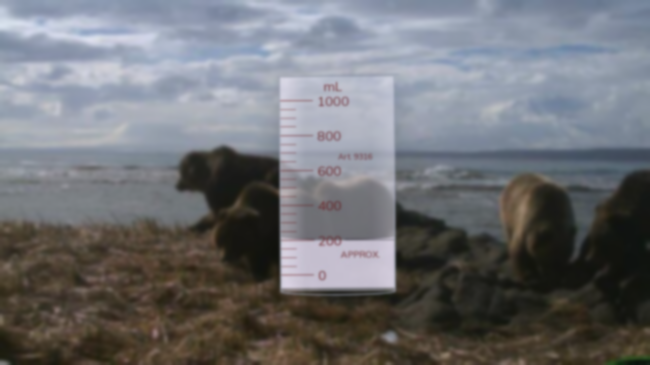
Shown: value=200 unit=mL
